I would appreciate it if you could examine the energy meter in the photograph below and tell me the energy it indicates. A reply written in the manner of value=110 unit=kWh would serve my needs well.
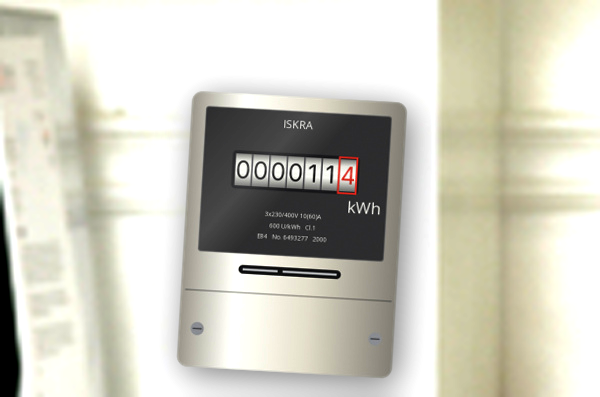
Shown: value=11.4 unit=kWh
